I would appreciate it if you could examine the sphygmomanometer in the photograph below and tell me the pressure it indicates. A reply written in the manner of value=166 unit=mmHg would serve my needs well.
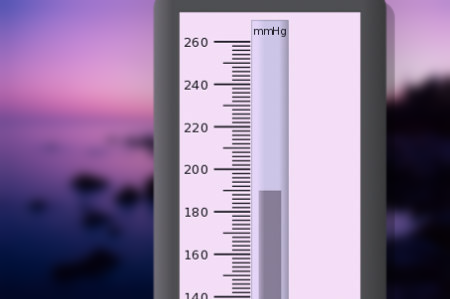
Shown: value=190 unit=mmHg
